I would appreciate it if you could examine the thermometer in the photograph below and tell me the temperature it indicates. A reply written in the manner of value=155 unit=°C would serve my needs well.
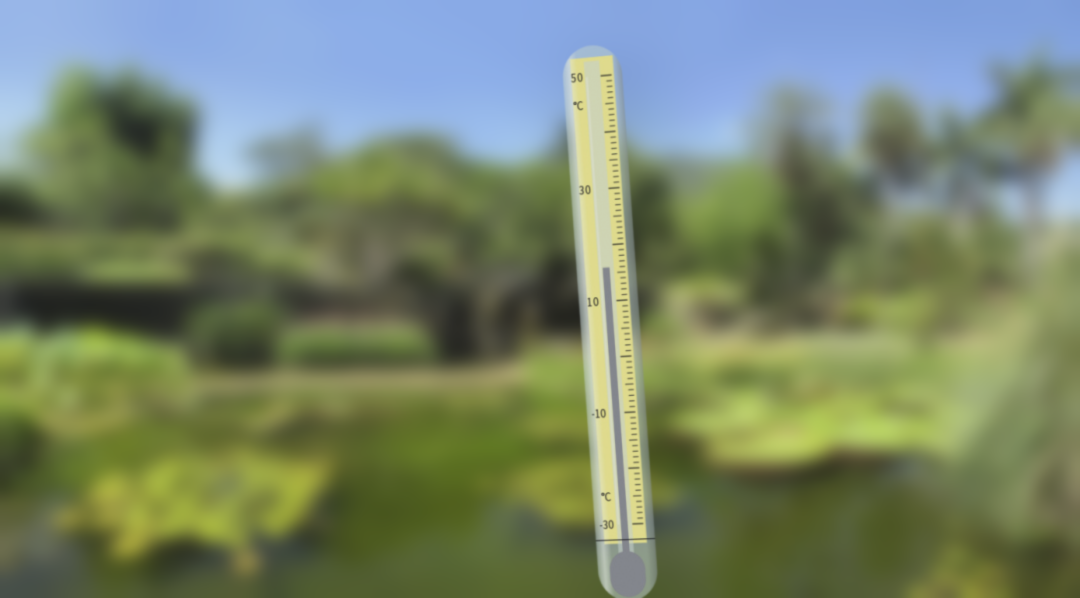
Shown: value=16 unit=°C
